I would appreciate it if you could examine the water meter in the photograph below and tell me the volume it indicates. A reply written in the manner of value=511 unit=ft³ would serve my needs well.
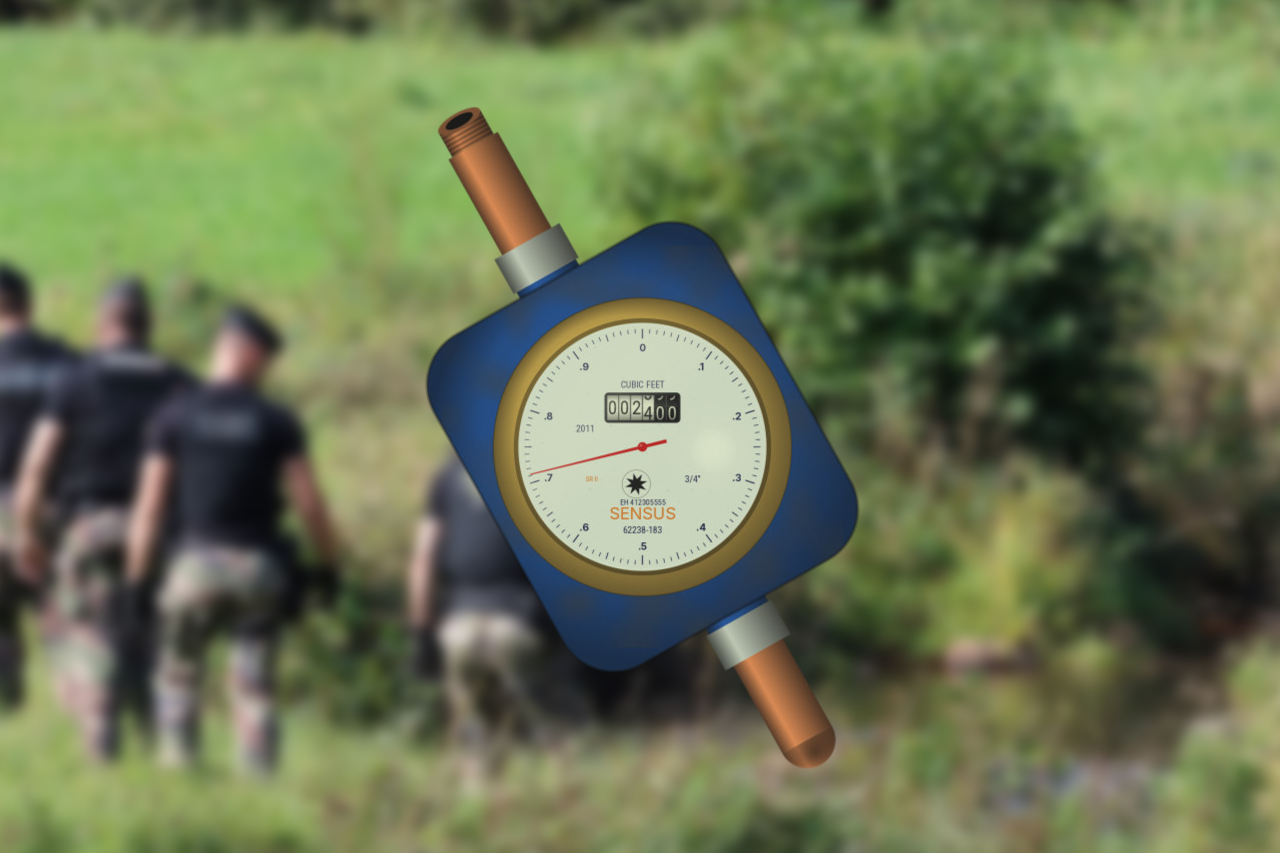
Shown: value=2399.71 unit=ft³
